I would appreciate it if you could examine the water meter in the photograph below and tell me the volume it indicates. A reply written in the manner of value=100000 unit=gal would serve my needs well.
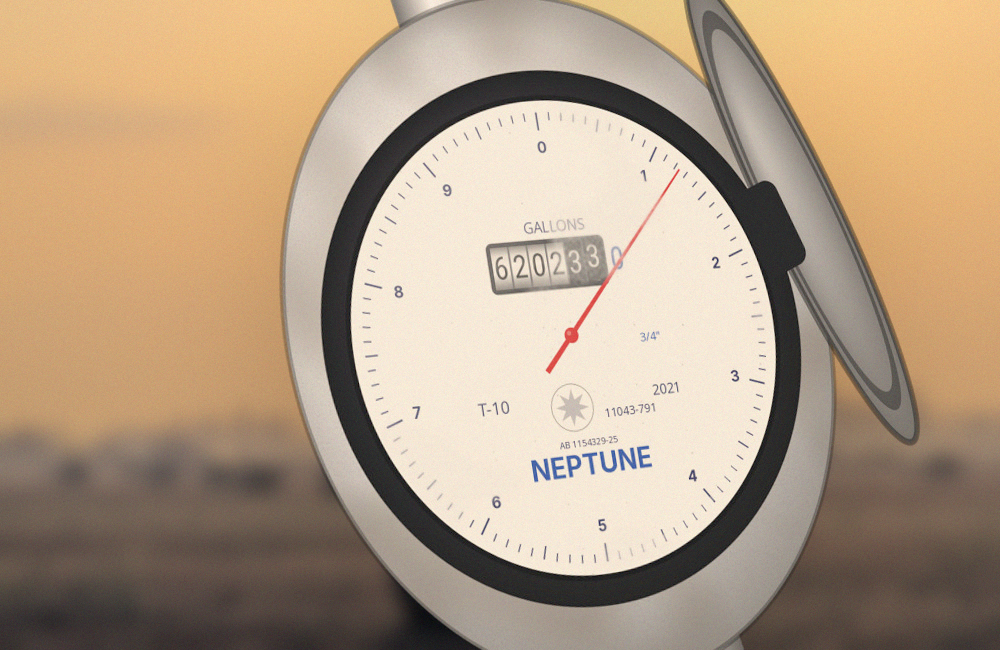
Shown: value=6202331.2 unit=gal
